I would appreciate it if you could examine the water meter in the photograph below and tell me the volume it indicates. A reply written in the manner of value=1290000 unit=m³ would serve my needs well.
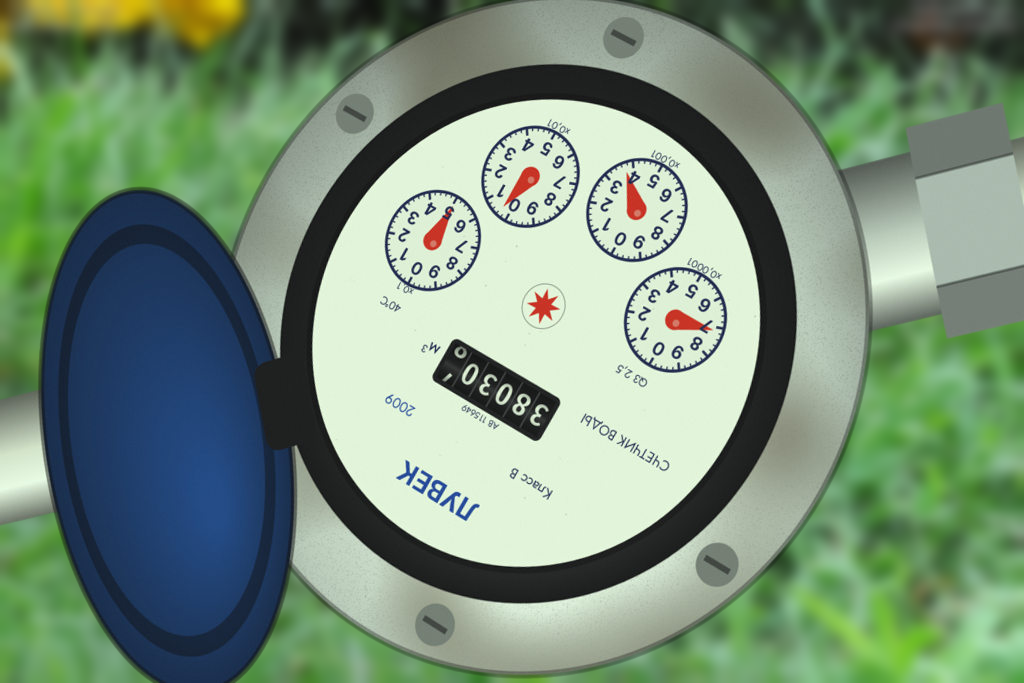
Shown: value=380307.5037 unit=m³
